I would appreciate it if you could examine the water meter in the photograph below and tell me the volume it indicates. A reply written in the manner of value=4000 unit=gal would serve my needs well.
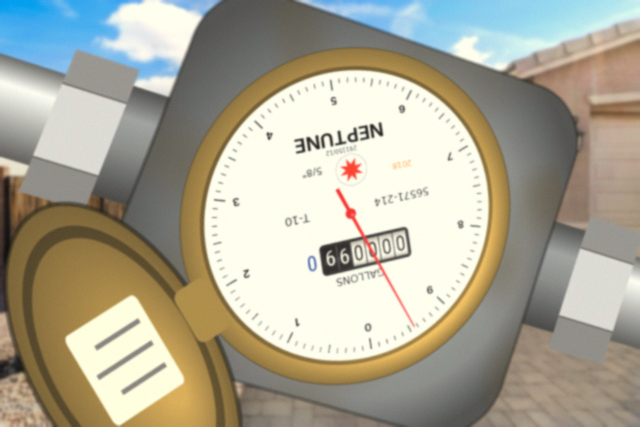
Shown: value=989.4 unit=gal
